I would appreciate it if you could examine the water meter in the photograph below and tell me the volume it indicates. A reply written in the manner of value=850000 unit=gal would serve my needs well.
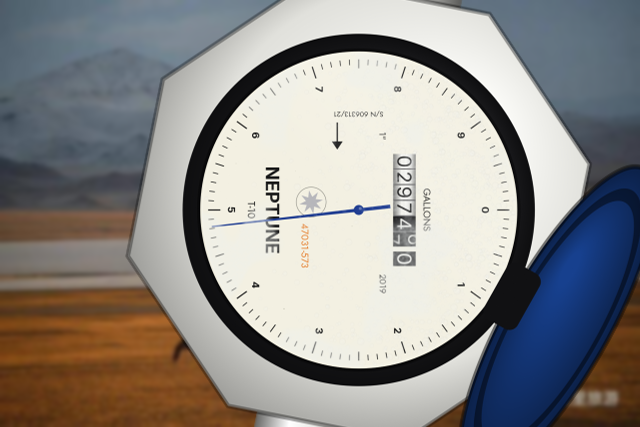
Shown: value=297464.8 unit=gal
